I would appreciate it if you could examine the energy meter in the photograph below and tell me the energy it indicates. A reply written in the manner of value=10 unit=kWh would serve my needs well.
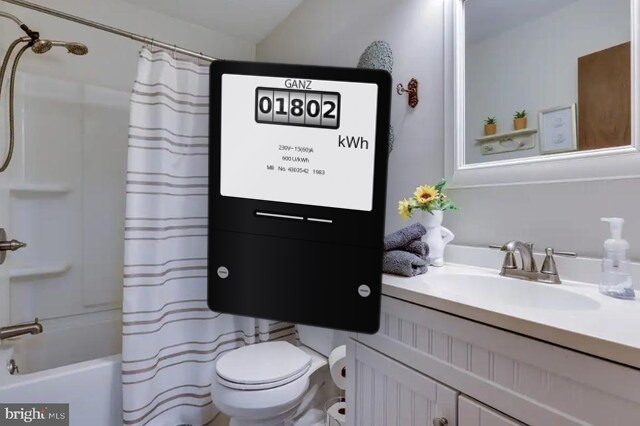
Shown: value=1802 unit=kWh
